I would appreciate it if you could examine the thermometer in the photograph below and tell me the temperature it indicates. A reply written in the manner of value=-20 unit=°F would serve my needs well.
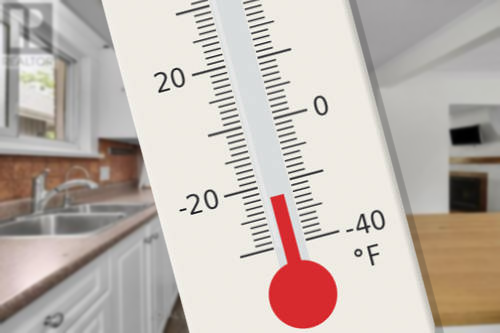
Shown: value=-24 unit=°F
